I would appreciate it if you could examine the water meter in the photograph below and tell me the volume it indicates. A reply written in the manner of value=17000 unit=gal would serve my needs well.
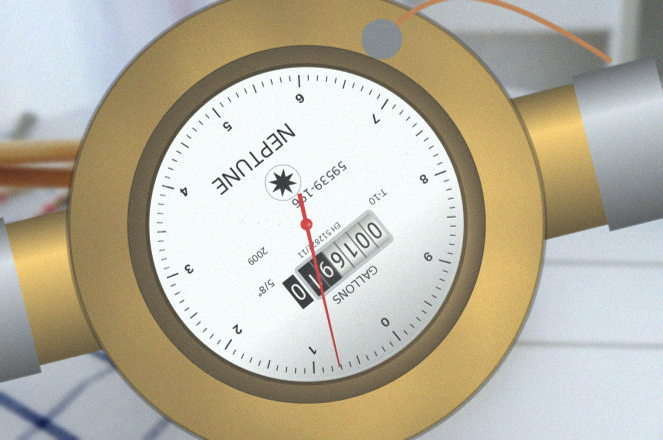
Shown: value=16910.7 unit=gal
